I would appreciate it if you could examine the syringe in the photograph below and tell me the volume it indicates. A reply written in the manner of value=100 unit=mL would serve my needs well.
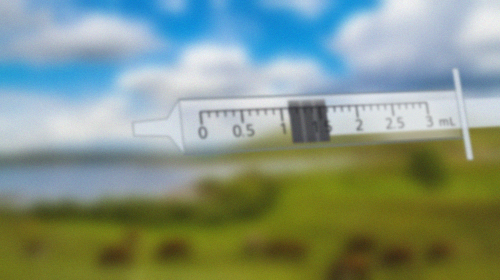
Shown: value=1.1 unit=mL
